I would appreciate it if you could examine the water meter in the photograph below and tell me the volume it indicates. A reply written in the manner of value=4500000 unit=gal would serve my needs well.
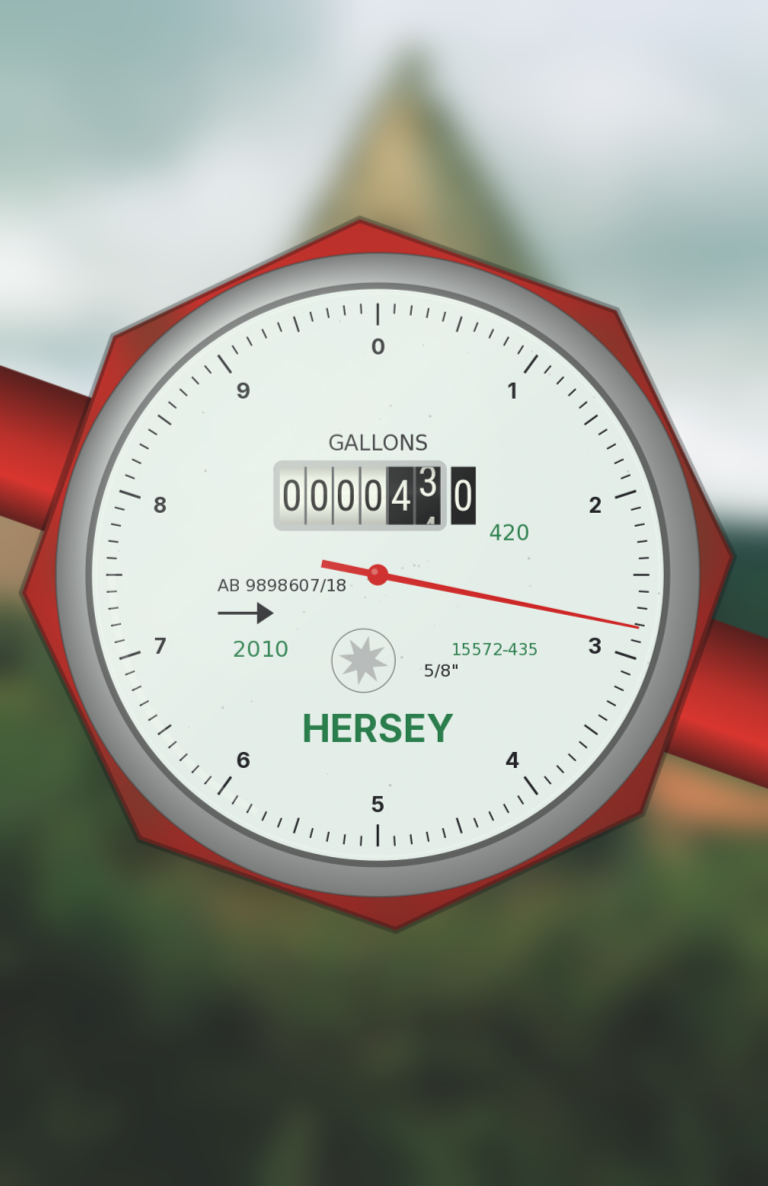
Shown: value=432.8 unit=gal
